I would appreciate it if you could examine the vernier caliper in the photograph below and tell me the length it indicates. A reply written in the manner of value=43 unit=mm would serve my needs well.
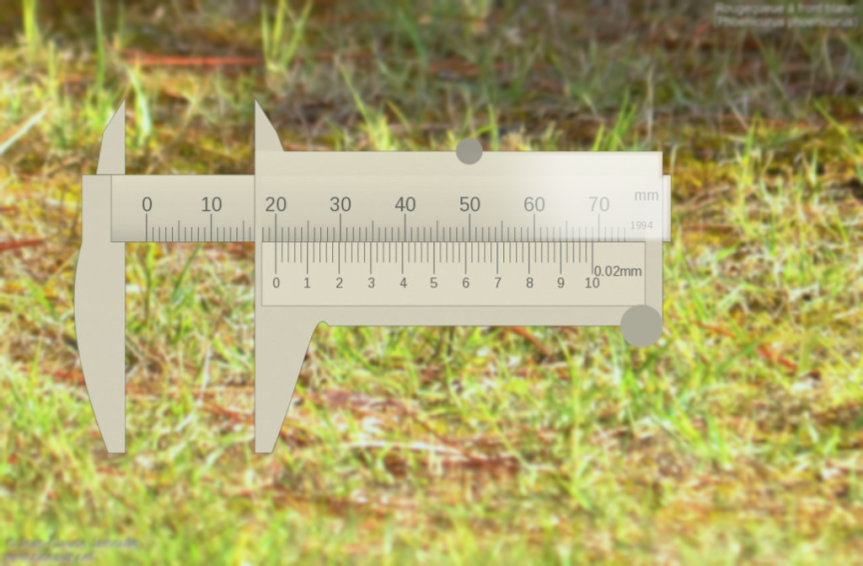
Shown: value=20.0 unit=mm
